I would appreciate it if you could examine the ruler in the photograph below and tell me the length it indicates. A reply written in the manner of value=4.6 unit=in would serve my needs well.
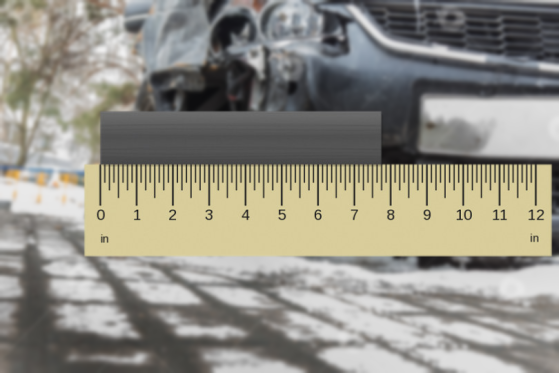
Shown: value=7.75 unit=in
